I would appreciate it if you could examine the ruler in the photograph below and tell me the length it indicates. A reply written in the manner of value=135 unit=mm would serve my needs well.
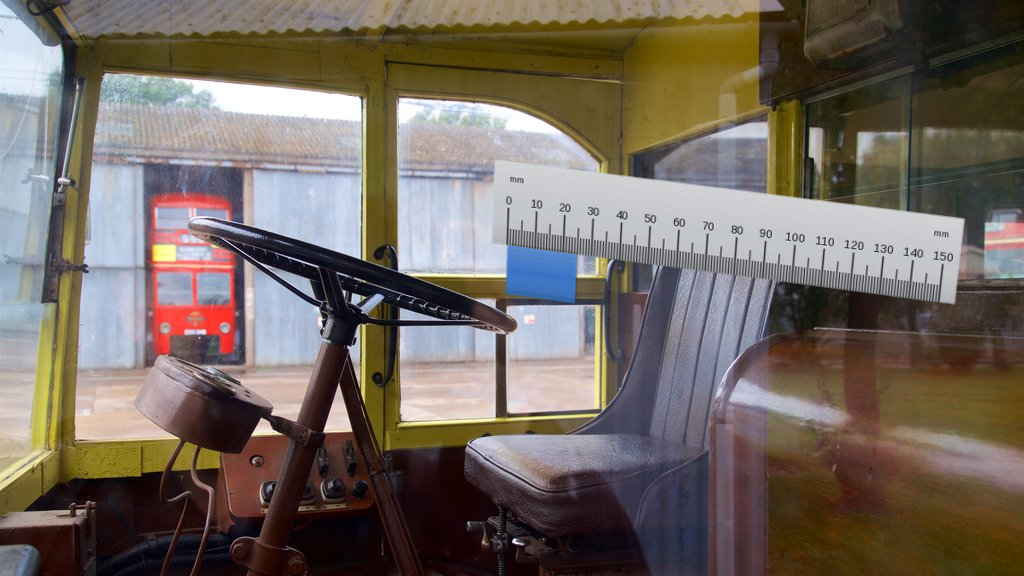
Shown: value=25 unit=mm
